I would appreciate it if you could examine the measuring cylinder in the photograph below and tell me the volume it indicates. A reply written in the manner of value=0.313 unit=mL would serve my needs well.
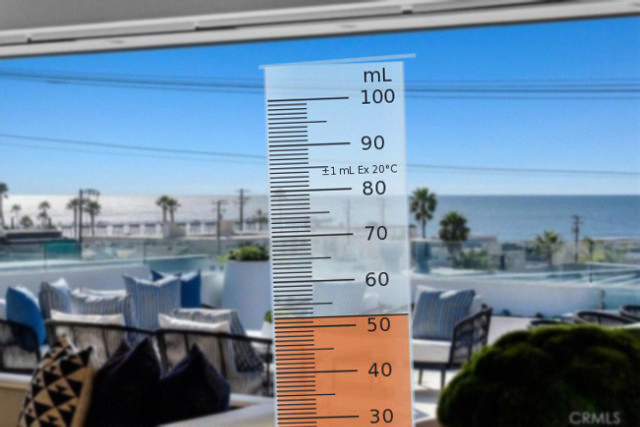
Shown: value=52 unit=mL
